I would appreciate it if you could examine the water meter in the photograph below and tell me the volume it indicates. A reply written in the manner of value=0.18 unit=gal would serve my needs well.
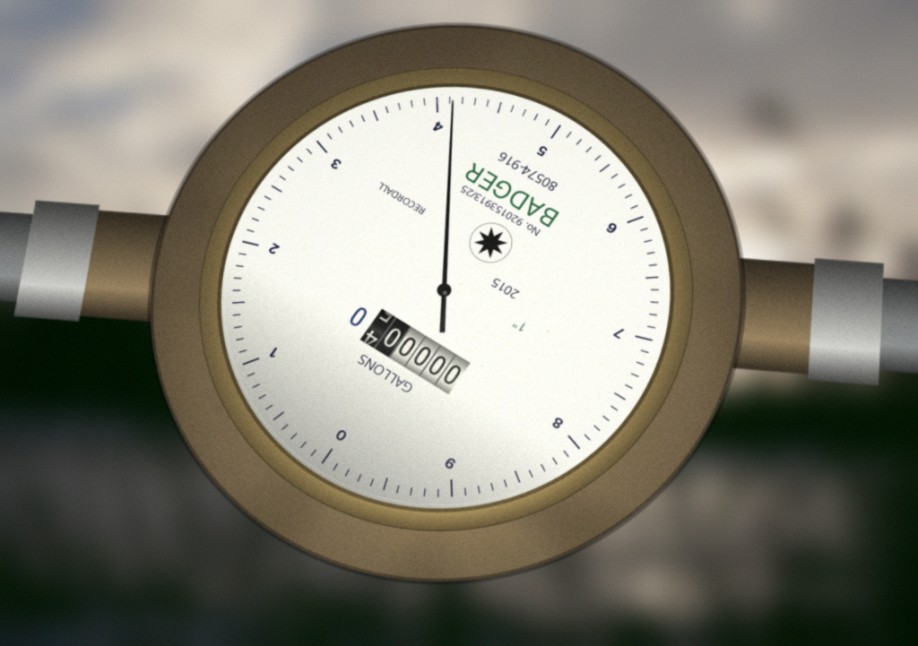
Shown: value=44.1 unit=gal
